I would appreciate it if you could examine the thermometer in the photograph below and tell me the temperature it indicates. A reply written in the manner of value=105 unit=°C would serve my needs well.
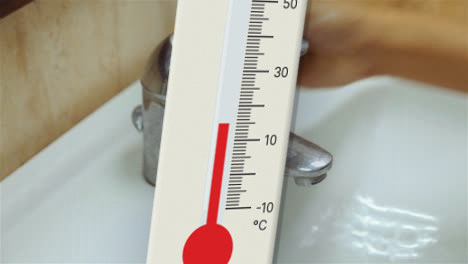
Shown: value=15 unit=°C
